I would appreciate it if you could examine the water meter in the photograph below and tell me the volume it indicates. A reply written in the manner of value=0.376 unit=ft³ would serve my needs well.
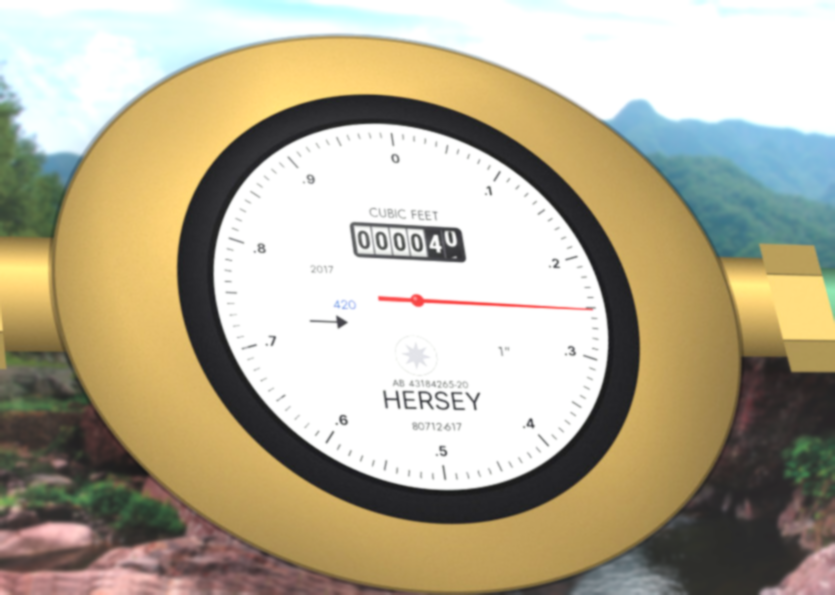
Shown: value=40.25 unit=ft³
